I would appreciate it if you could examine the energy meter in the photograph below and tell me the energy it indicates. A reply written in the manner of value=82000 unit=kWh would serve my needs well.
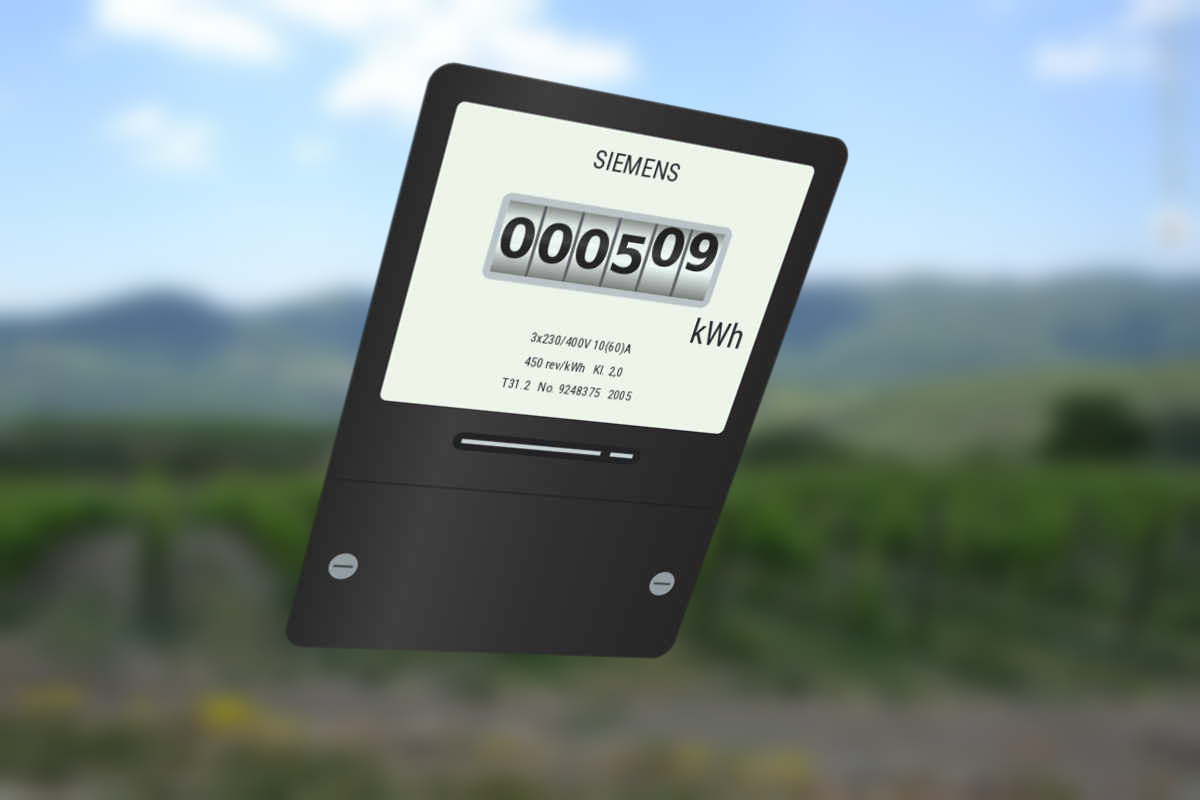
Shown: value=509 unit=kWh
